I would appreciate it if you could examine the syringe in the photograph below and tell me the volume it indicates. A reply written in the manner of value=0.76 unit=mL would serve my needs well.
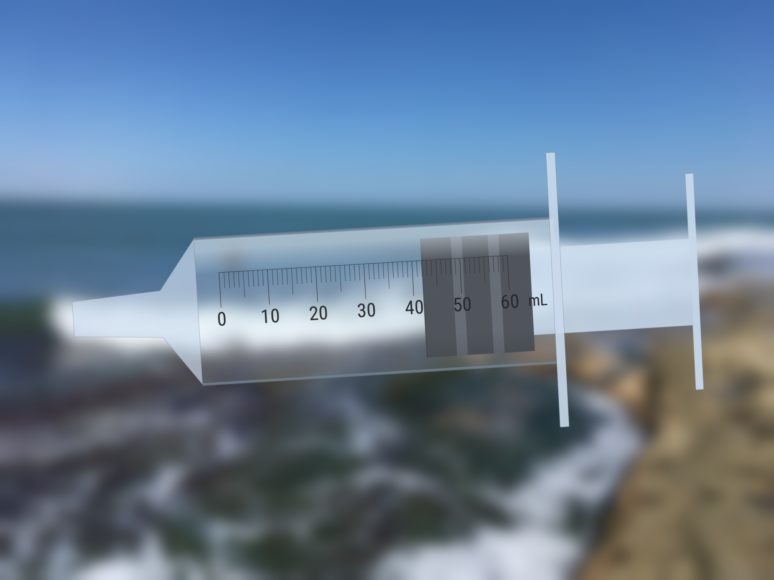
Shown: value=42 unit=mL
